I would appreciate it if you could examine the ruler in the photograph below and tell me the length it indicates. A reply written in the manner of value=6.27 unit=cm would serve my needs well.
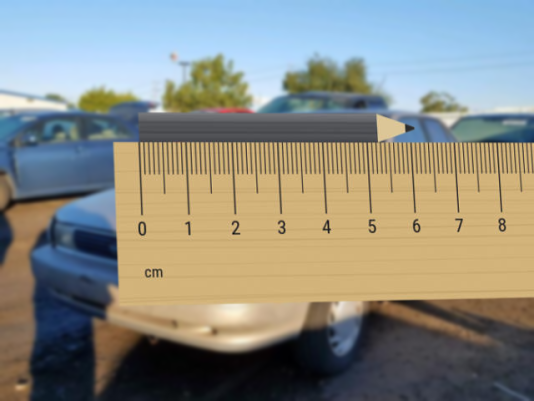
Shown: value=6.1 unit=cm
